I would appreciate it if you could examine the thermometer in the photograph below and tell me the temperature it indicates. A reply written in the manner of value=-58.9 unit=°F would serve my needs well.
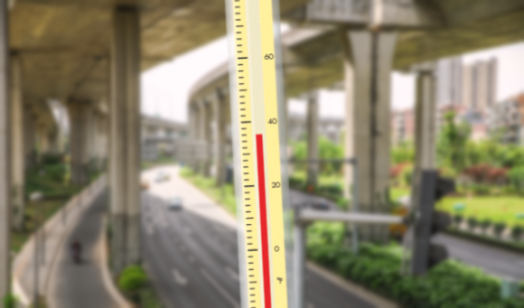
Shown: value=36 unit=°F
